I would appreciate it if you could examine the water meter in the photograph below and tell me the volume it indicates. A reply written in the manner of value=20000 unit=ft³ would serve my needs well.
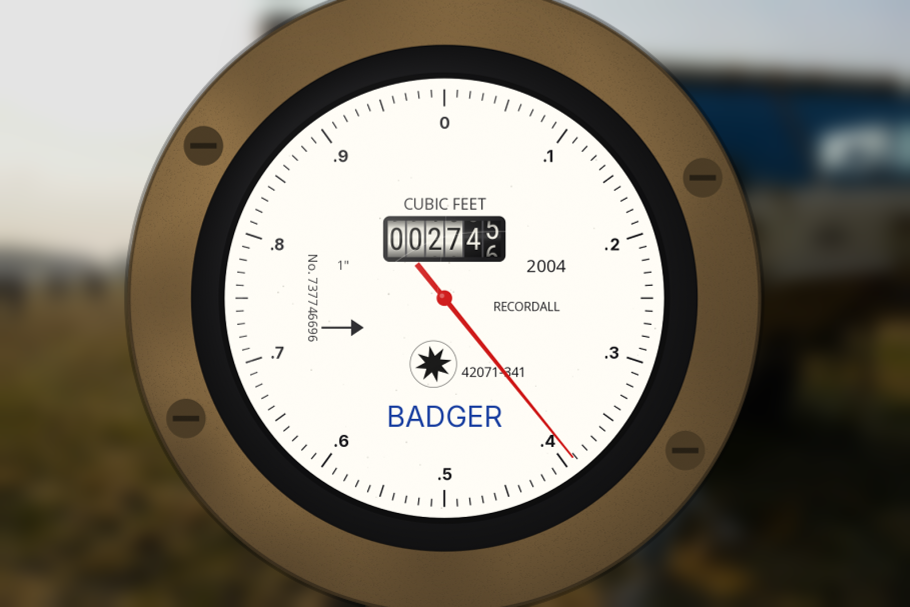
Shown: value=2745.39 unit=ft³
